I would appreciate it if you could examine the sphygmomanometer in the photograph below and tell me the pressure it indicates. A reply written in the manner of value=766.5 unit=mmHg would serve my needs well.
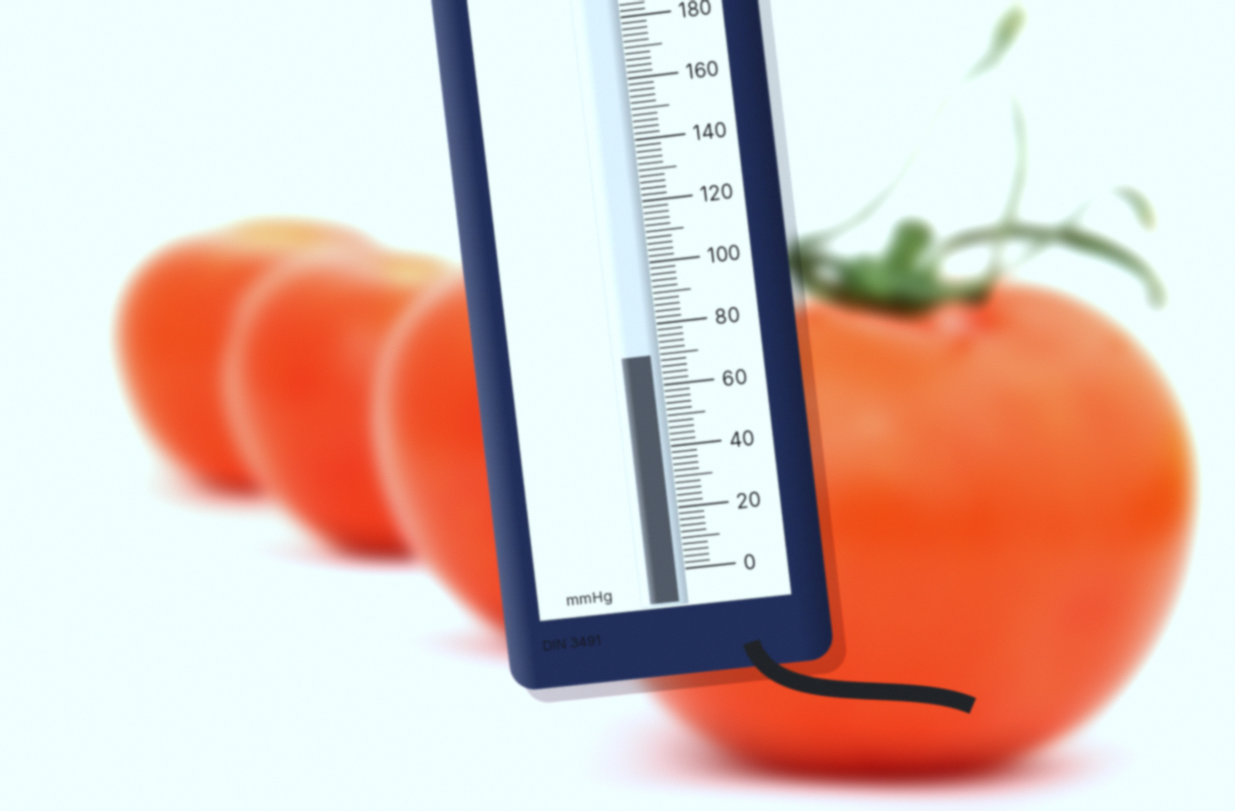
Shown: value=70 unit=mmHg
